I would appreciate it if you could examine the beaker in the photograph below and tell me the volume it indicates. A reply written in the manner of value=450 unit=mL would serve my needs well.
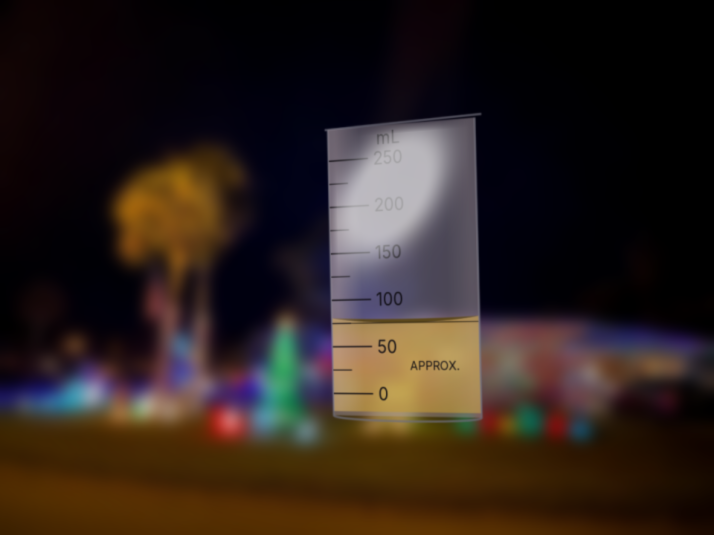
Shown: value=75 unit=mL
